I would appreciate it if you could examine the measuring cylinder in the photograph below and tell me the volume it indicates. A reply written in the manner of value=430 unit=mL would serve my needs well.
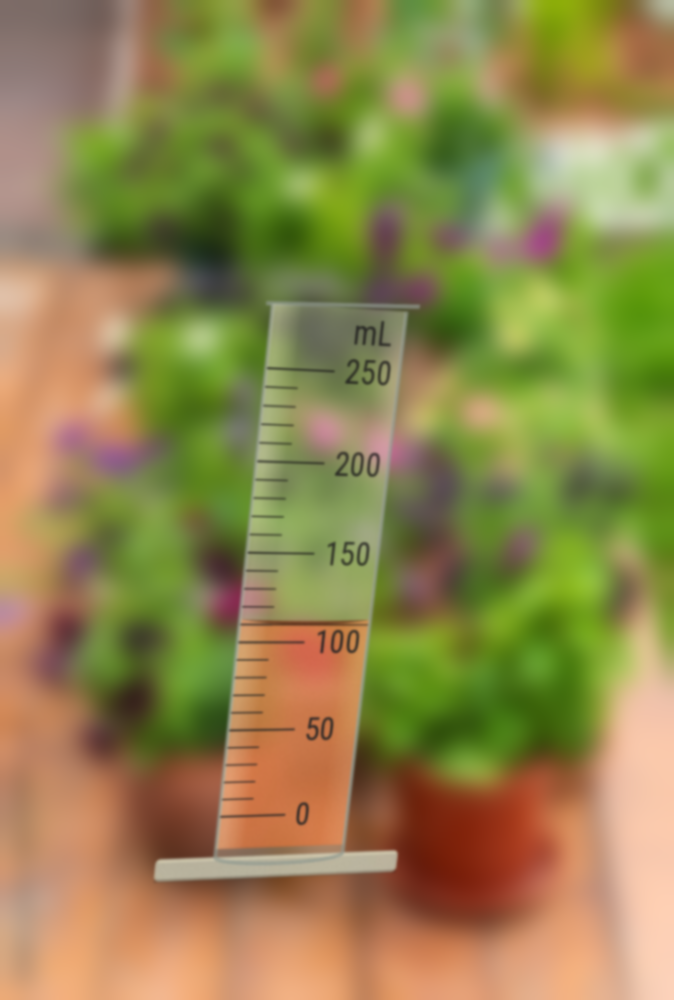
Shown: value=110 unit=mL
